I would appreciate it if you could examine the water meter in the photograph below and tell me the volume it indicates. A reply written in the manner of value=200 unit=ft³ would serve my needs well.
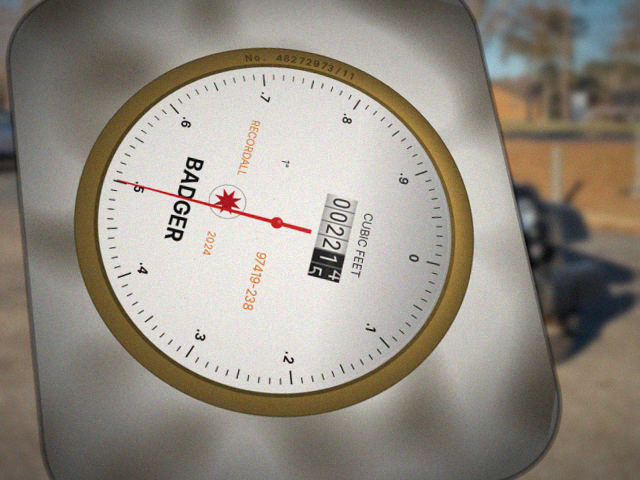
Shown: value=2214.50 unit=ft³
